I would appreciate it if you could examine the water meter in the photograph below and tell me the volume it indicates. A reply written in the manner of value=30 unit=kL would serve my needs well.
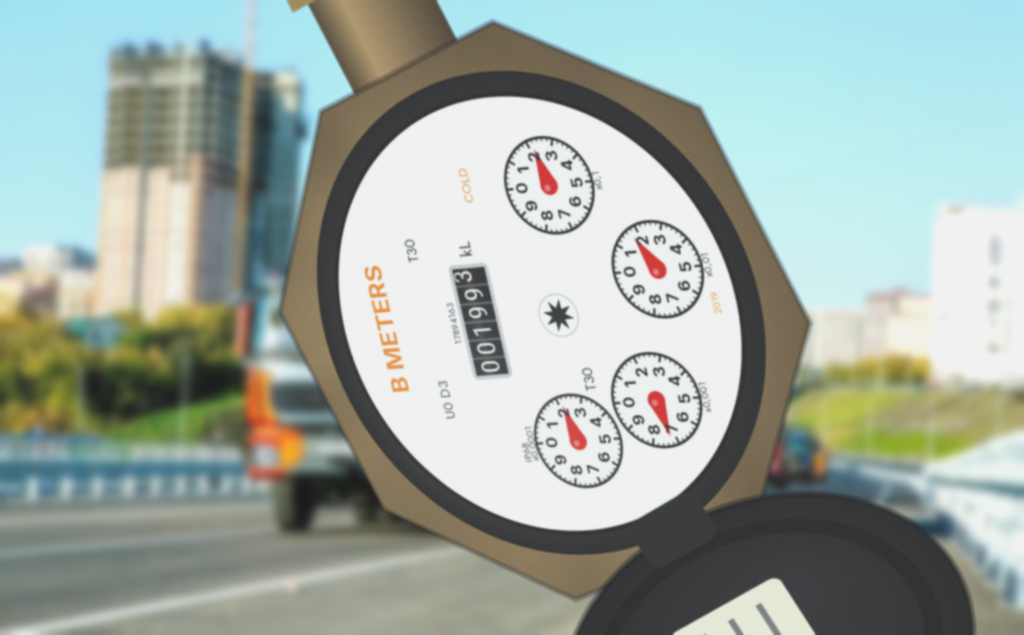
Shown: value=1993.2172 unit=kL
